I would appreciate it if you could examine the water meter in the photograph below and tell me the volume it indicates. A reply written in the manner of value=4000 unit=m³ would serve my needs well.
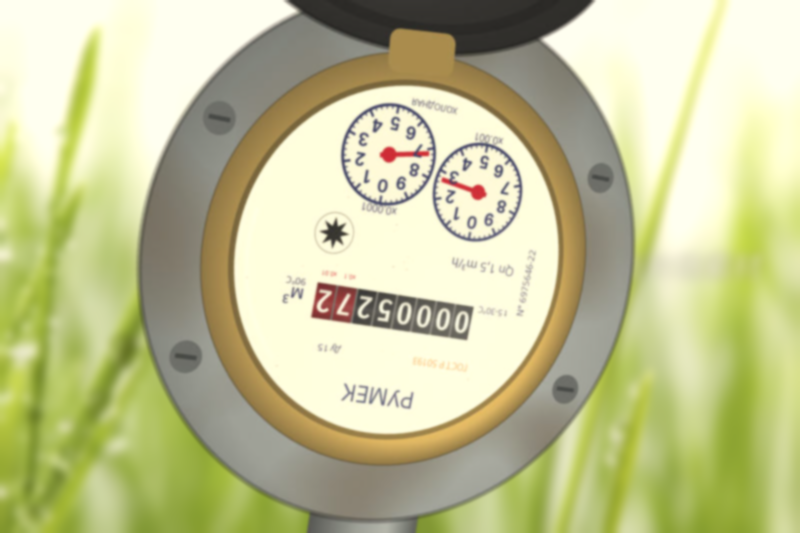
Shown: value=52.7227 unit=m³
